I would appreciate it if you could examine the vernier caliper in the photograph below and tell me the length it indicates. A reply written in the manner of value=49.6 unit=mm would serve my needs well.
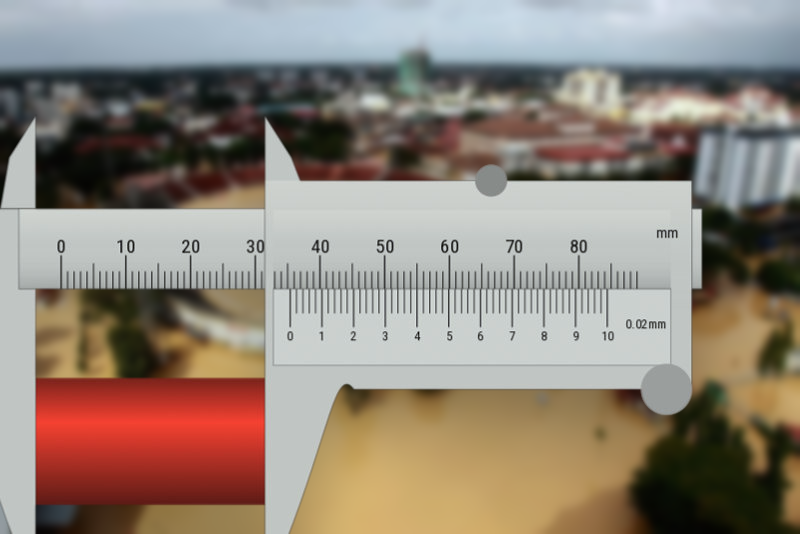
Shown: value=35.4 unit=mm
